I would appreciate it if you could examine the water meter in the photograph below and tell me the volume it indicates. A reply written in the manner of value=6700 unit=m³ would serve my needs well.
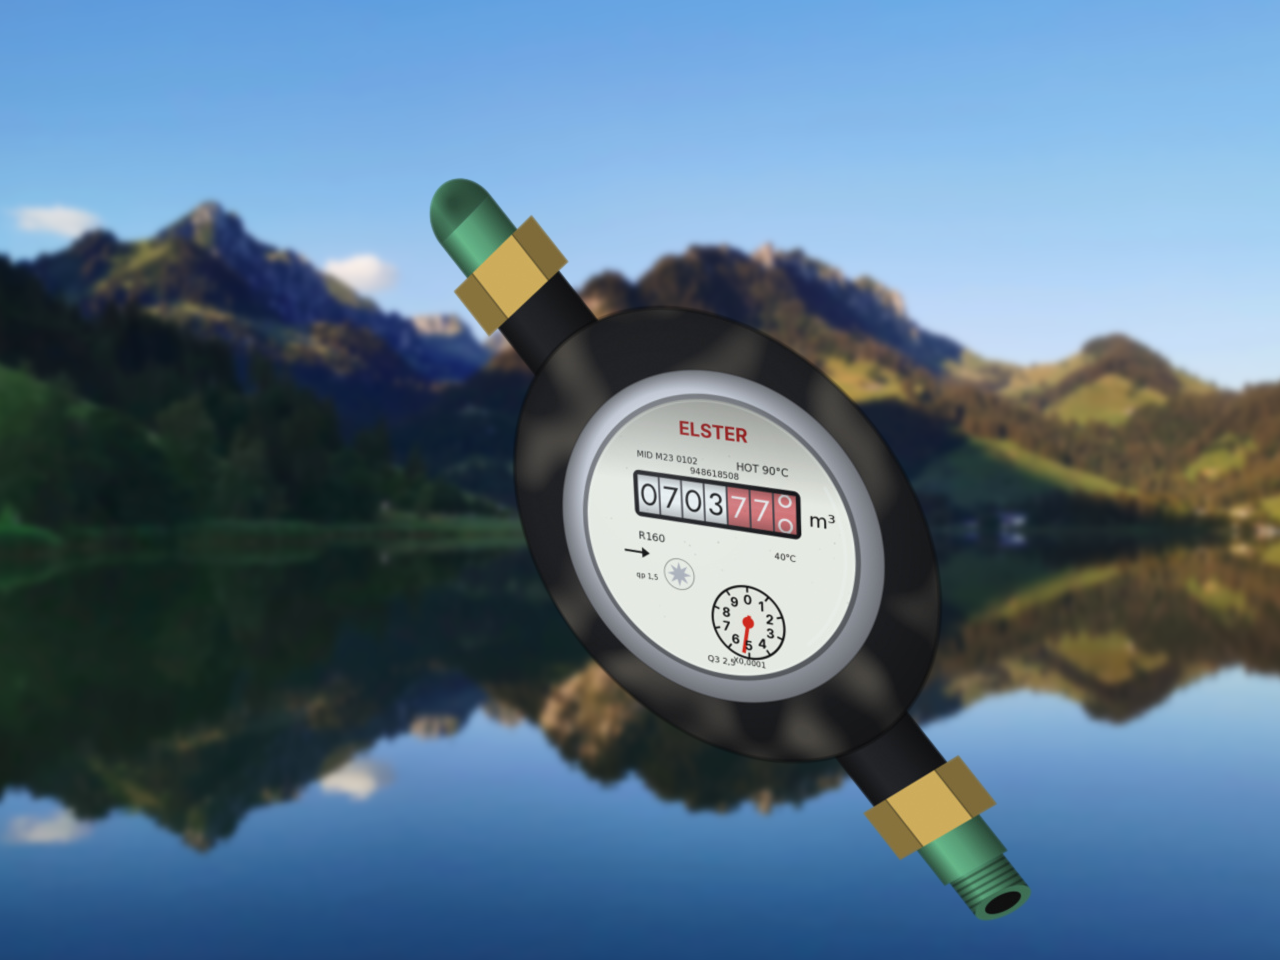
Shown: value=703.7785 unit=m³
